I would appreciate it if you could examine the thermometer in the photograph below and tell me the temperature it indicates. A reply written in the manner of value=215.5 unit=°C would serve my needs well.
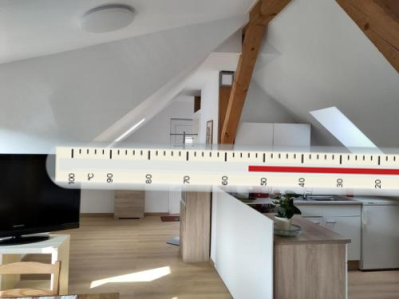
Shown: value=54 unit=°C
